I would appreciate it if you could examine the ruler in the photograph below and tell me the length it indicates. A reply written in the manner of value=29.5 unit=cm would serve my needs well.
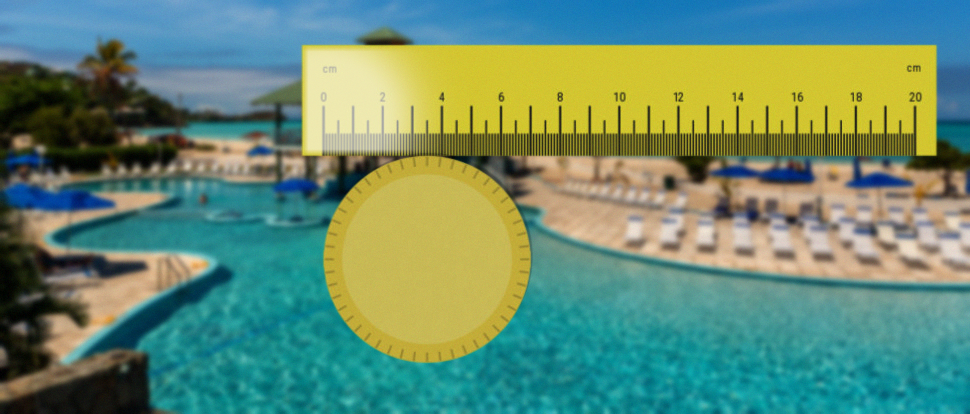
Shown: value=7 unit=cm
